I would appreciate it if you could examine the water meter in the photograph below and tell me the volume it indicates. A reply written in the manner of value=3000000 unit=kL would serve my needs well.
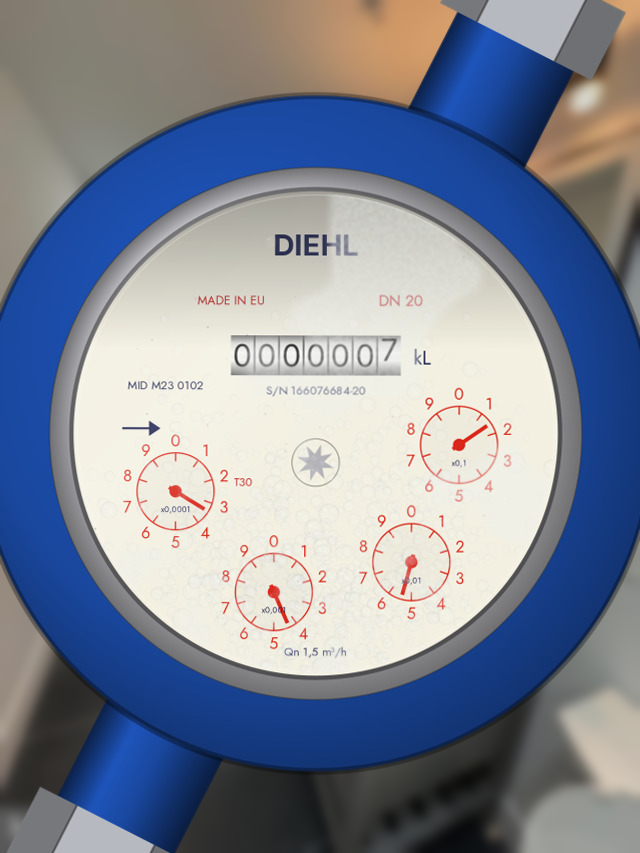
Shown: value=7.1543 unit=kL
